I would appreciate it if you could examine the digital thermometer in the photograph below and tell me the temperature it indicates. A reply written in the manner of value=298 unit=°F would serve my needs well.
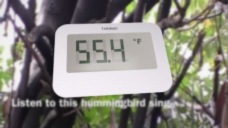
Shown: value=55.4 unit=°F
